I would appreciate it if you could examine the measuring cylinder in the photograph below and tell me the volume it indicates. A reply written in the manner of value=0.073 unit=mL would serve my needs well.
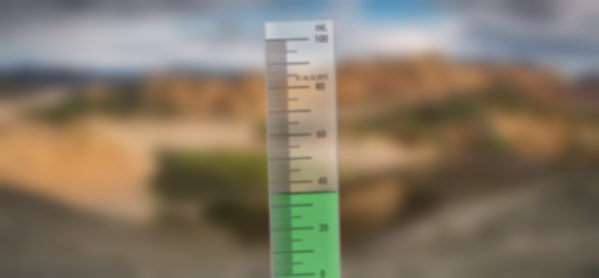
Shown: value=35 unit=mL
